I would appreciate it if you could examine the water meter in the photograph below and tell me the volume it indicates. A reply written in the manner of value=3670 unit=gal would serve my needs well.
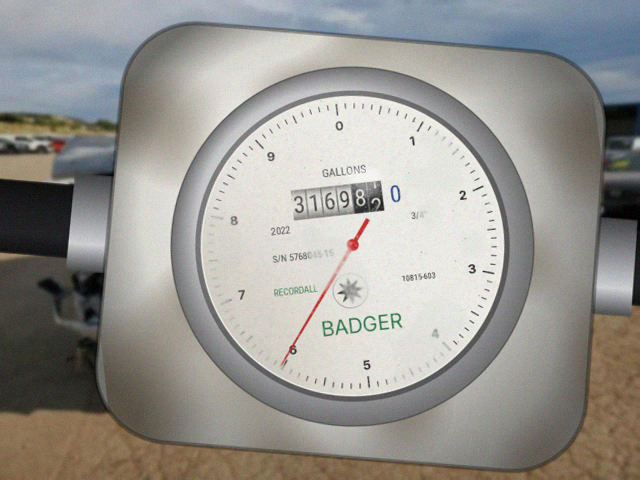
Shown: value=3169816.0 unit=gal
